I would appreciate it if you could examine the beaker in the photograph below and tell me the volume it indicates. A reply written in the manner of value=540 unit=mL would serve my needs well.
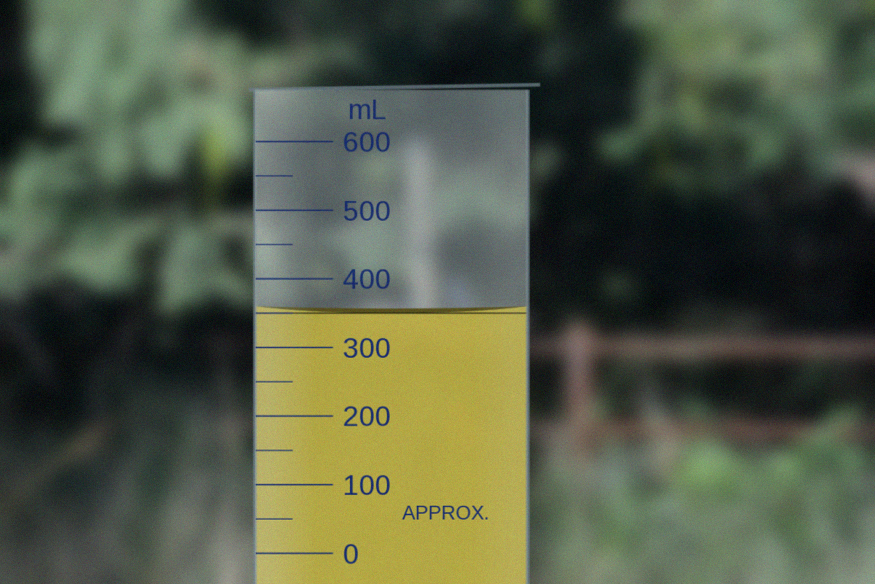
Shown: value=350 unit=mL
